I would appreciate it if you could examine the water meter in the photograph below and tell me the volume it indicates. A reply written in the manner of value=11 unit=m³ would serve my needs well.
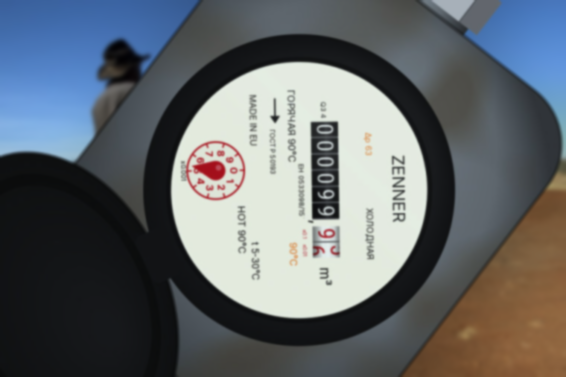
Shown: value=99.955 unit=m³
